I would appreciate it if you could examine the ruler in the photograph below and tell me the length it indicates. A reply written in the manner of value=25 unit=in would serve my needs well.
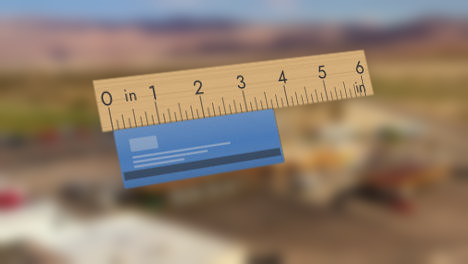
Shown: value=3.625 unit=in
